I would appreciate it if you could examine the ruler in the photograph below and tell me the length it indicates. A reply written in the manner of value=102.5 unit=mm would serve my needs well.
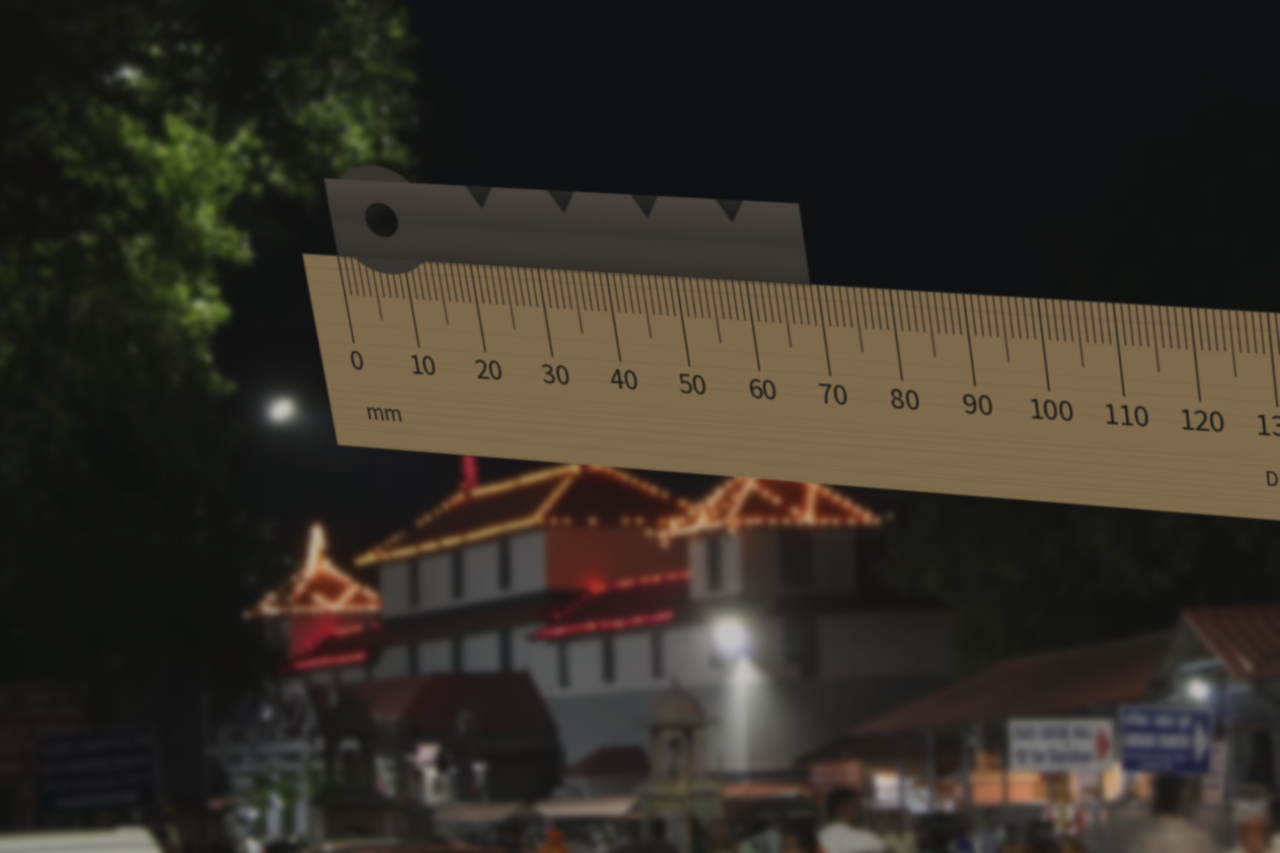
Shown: value=69 unit=mm
